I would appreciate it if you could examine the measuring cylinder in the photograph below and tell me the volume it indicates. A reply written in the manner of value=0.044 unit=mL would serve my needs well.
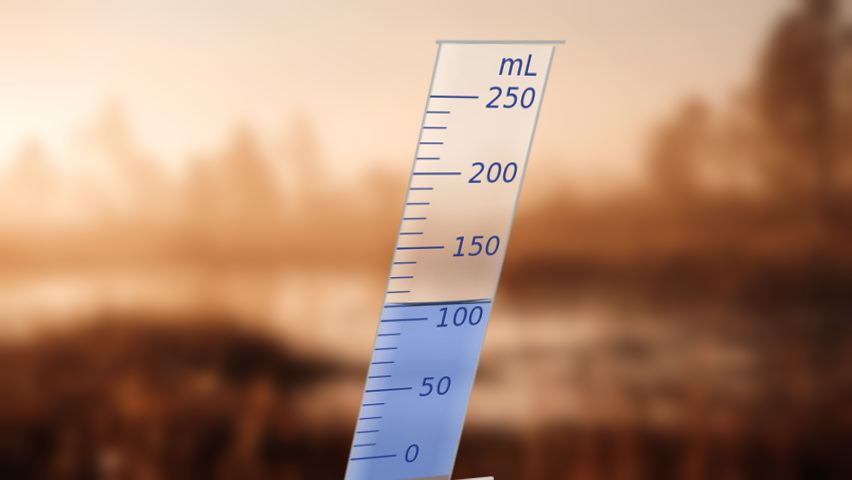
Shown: value=110 unit=mL
